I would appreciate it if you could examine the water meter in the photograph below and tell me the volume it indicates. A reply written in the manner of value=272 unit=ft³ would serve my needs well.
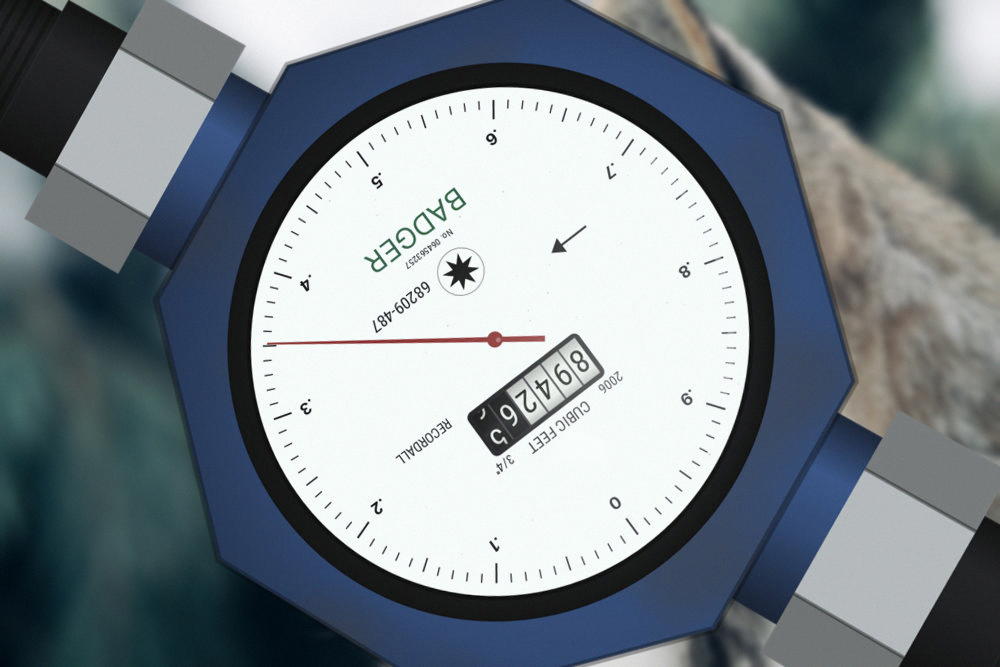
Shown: value=894265.35 unit=ft³
